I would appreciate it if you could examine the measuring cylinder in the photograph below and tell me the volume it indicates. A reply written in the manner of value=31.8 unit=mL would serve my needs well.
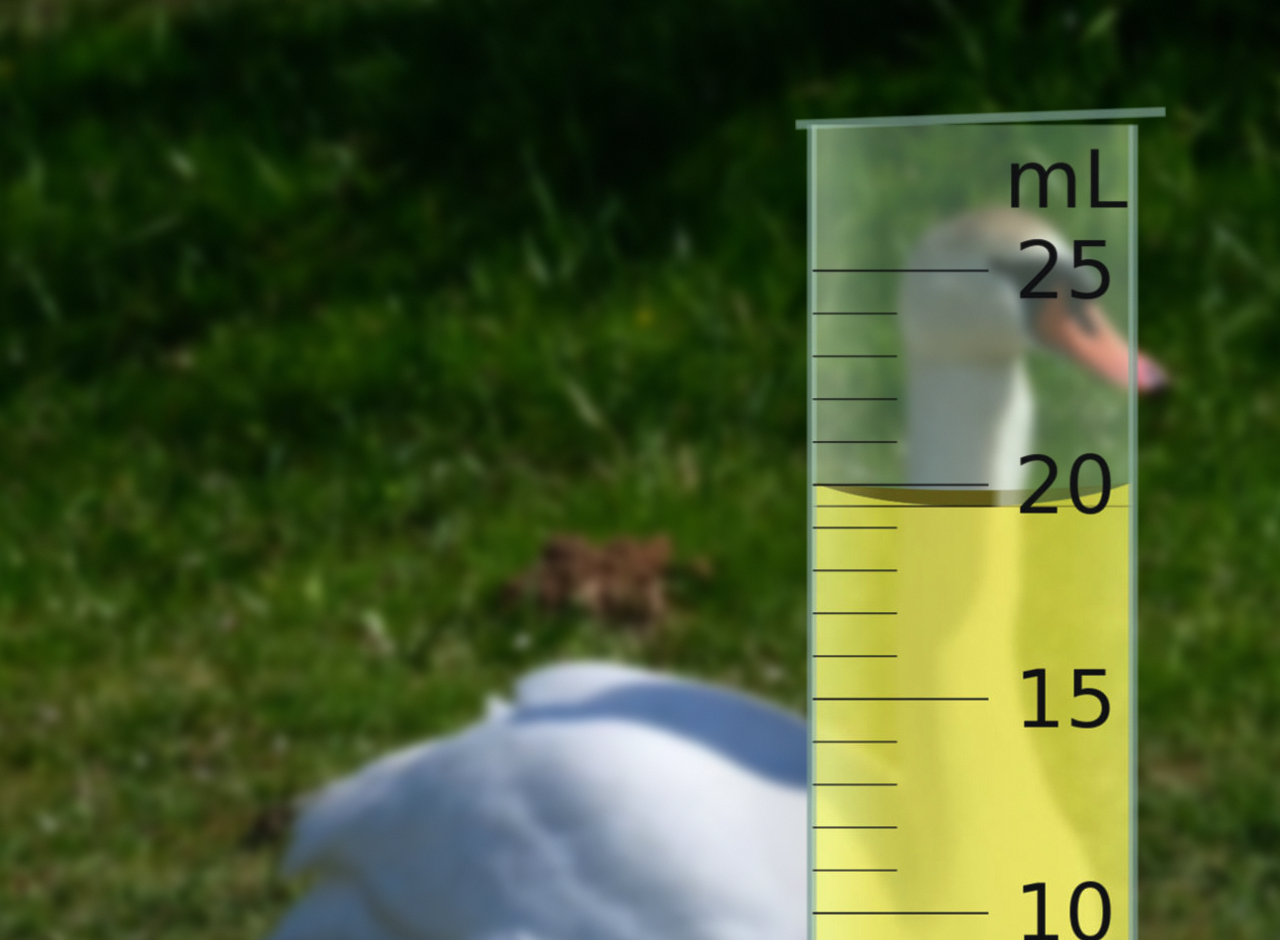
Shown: value=19.5 unit=mL
